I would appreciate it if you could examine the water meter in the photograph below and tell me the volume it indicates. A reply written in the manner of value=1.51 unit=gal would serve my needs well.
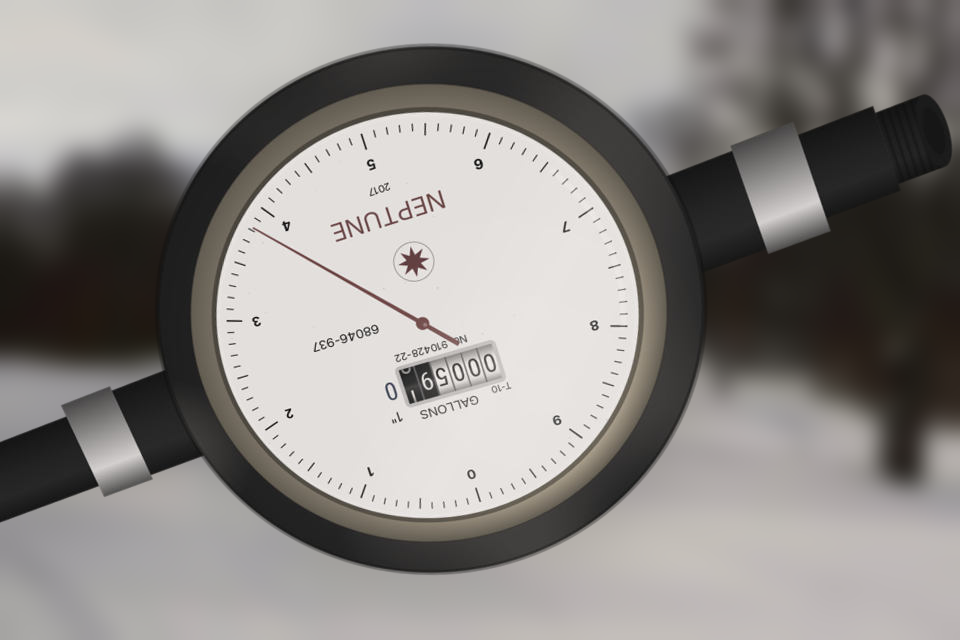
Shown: value=5913.8 unit=gal
